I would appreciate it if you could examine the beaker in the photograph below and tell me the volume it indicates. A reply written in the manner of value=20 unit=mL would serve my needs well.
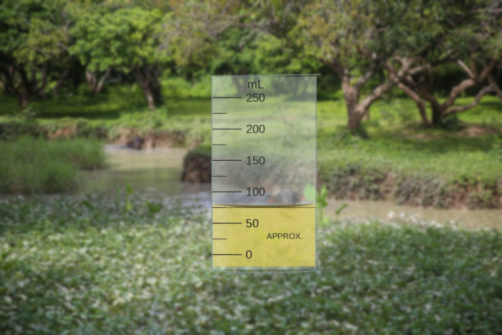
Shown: value=75 unit=mL
